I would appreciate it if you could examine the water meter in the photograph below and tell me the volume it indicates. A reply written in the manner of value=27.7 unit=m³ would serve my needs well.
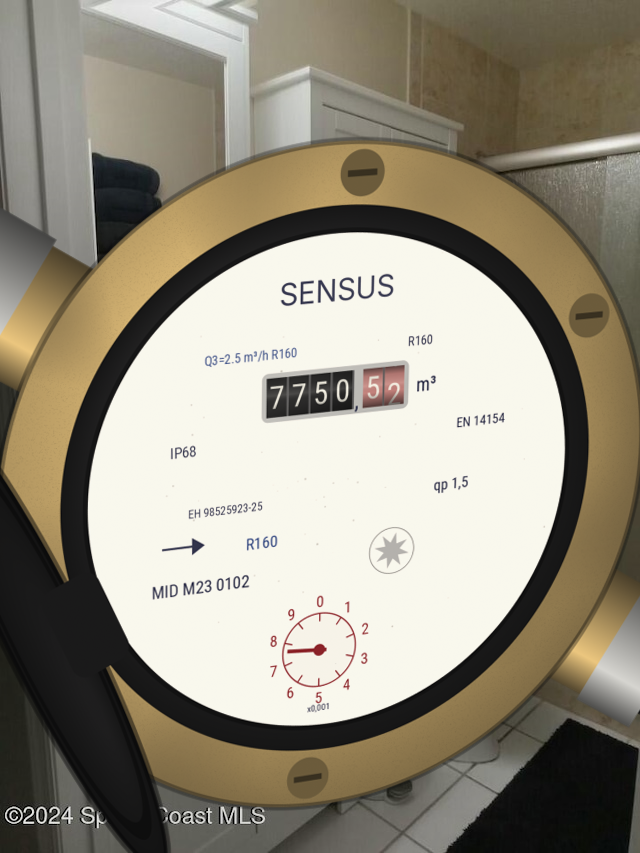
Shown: value=7750.517 unit=m³
